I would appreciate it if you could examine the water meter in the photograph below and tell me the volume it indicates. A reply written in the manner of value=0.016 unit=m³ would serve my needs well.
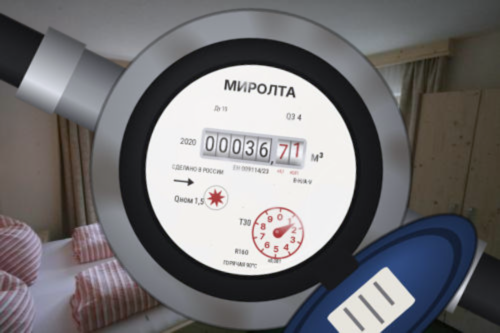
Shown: value=36.711 unit=m³
